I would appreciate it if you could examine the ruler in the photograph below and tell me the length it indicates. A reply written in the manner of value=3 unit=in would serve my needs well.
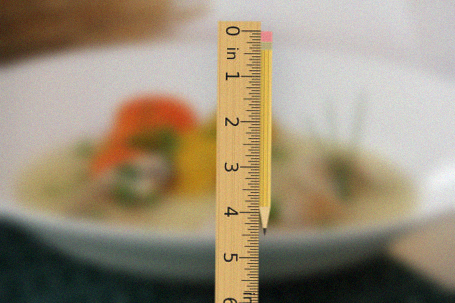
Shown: value=4.5 unit=in
